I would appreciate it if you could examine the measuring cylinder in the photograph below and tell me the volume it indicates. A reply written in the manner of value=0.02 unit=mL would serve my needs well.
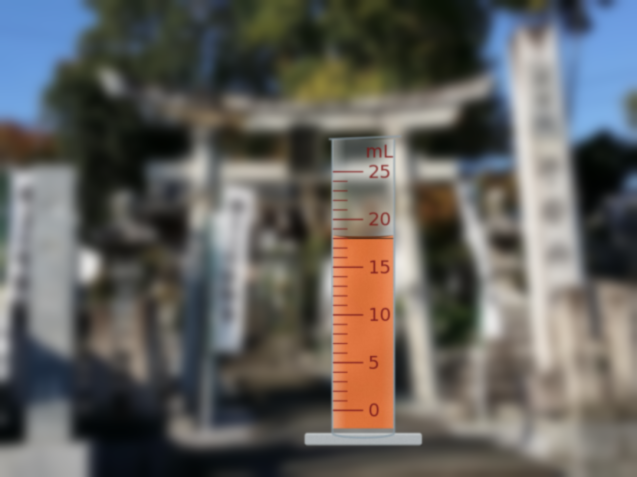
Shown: value=18 unit=mL
